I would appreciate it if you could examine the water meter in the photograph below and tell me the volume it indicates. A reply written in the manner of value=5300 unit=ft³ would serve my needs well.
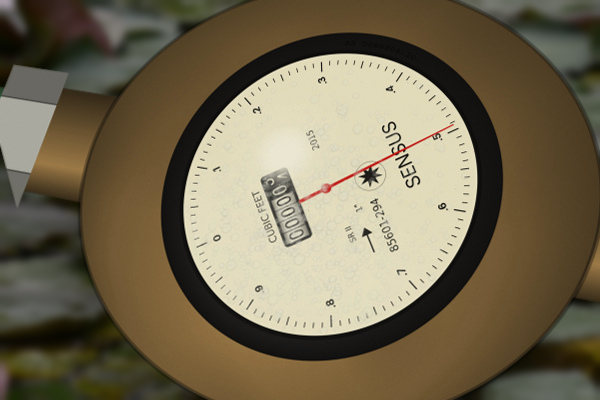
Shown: value=3.49 unit=ft³
